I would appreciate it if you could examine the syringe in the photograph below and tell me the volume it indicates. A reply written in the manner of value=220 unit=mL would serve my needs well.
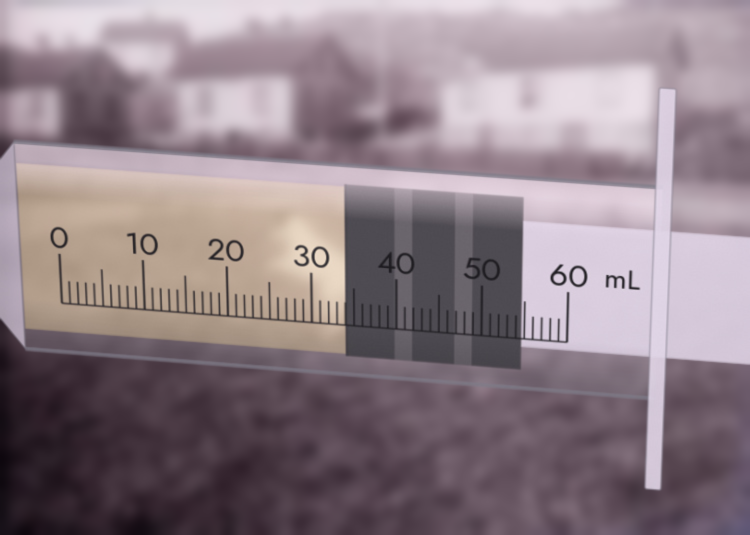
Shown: value=34 unit=mL
